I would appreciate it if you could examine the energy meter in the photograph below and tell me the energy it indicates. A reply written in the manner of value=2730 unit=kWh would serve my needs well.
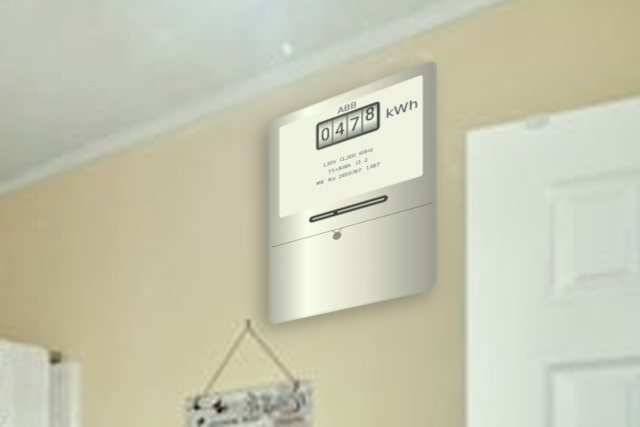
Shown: value=478 unit=kWh
